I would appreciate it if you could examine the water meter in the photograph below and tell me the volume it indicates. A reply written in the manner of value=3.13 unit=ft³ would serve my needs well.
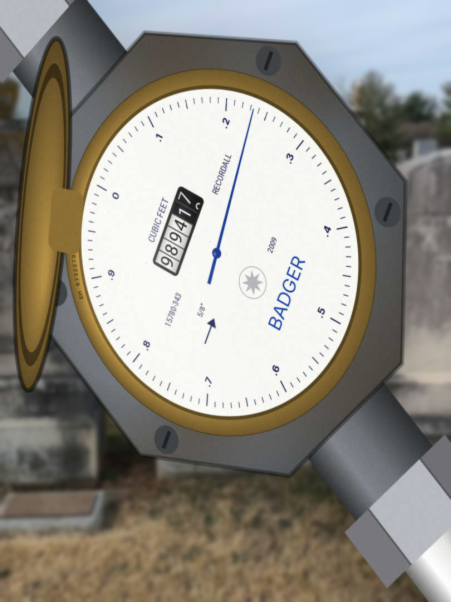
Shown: value=989417.23 unit=ft³
